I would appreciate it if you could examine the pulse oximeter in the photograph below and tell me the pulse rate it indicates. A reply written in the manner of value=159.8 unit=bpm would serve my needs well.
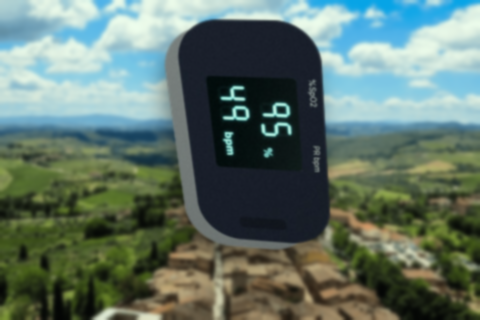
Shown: value=49 unit=bpm
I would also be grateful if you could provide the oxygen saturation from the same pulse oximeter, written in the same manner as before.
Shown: value=95 unit=%
